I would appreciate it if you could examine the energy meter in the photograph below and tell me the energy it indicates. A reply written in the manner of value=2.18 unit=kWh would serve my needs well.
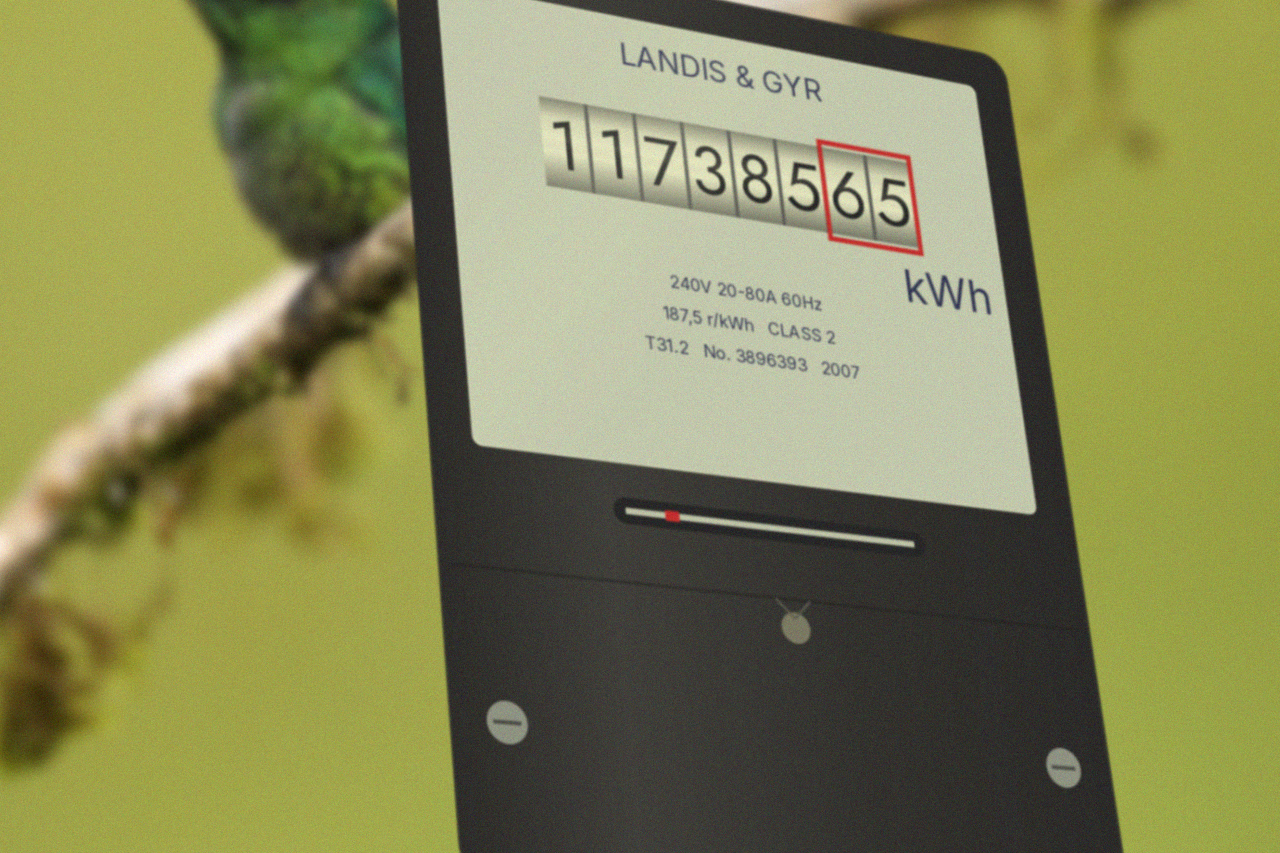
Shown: value=117385.65 unit=kWh
